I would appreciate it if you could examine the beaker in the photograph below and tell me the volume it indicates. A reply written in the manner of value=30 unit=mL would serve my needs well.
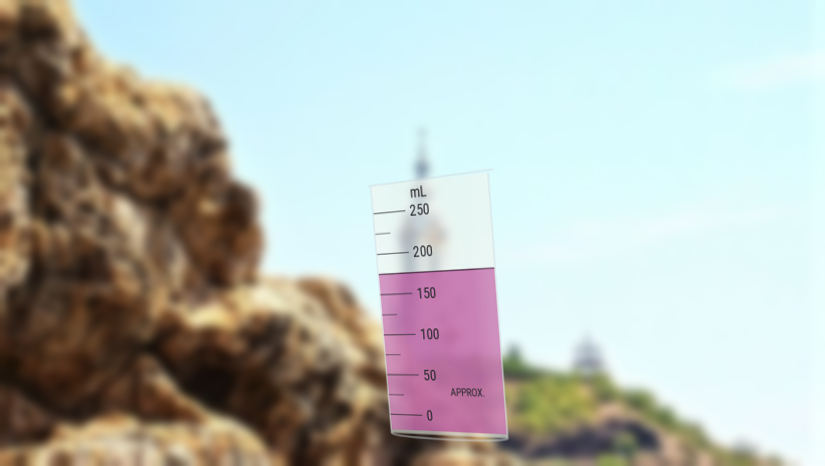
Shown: value=175 unit=mL
